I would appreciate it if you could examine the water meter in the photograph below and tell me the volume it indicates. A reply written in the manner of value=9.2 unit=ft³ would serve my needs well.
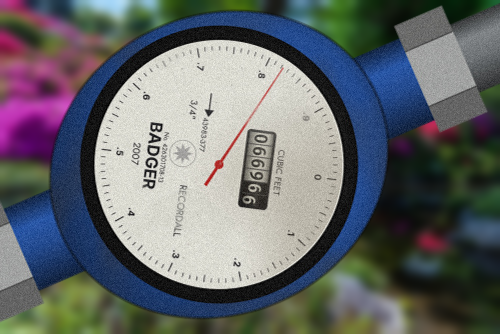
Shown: value=66965.82 unit=ft³
